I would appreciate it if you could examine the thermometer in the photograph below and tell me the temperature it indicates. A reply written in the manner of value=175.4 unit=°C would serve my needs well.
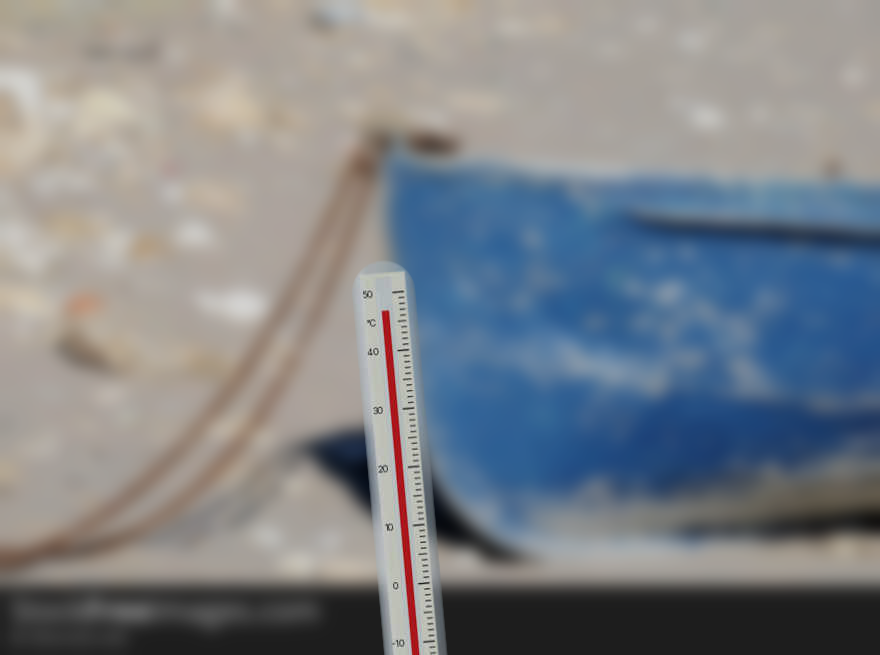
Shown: value=47 unit=°C
